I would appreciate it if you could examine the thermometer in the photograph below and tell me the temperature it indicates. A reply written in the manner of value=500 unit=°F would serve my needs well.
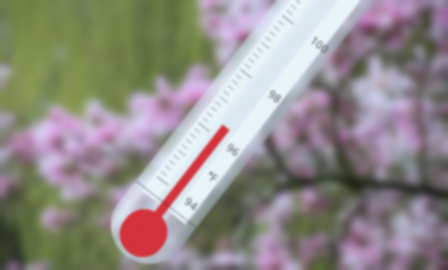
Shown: value=96.4 unit=°F
